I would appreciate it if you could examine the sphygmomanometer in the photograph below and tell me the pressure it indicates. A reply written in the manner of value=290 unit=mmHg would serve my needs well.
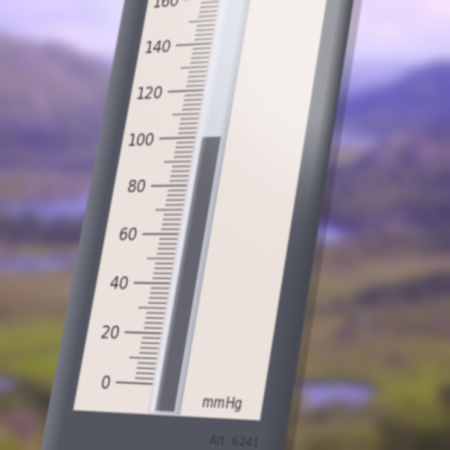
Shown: value=100 unit=mmHg
